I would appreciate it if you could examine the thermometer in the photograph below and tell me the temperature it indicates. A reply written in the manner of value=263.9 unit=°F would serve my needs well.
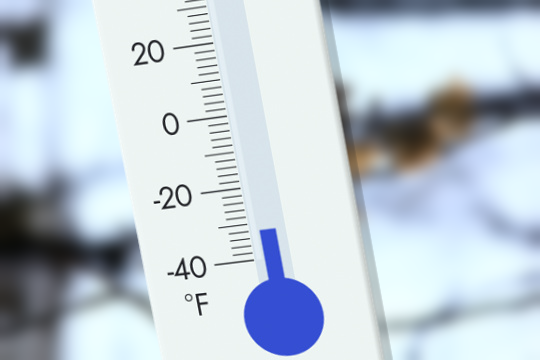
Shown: value=-32 unit=°F
